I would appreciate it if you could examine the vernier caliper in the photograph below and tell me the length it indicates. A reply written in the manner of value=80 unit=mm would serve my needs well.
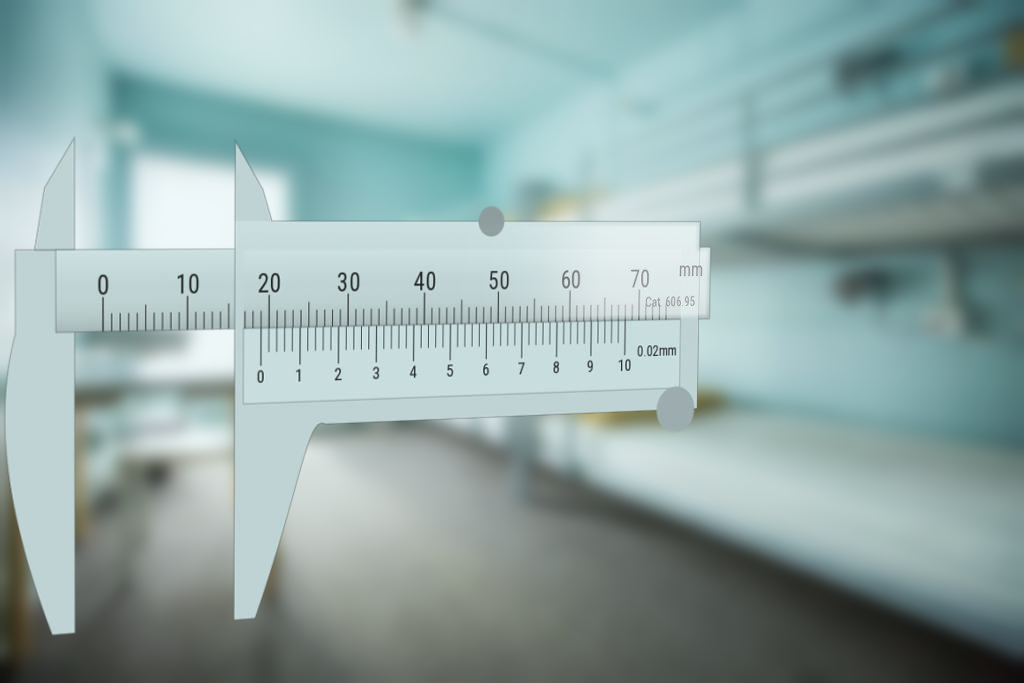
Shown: value=19.0 unit=mm
